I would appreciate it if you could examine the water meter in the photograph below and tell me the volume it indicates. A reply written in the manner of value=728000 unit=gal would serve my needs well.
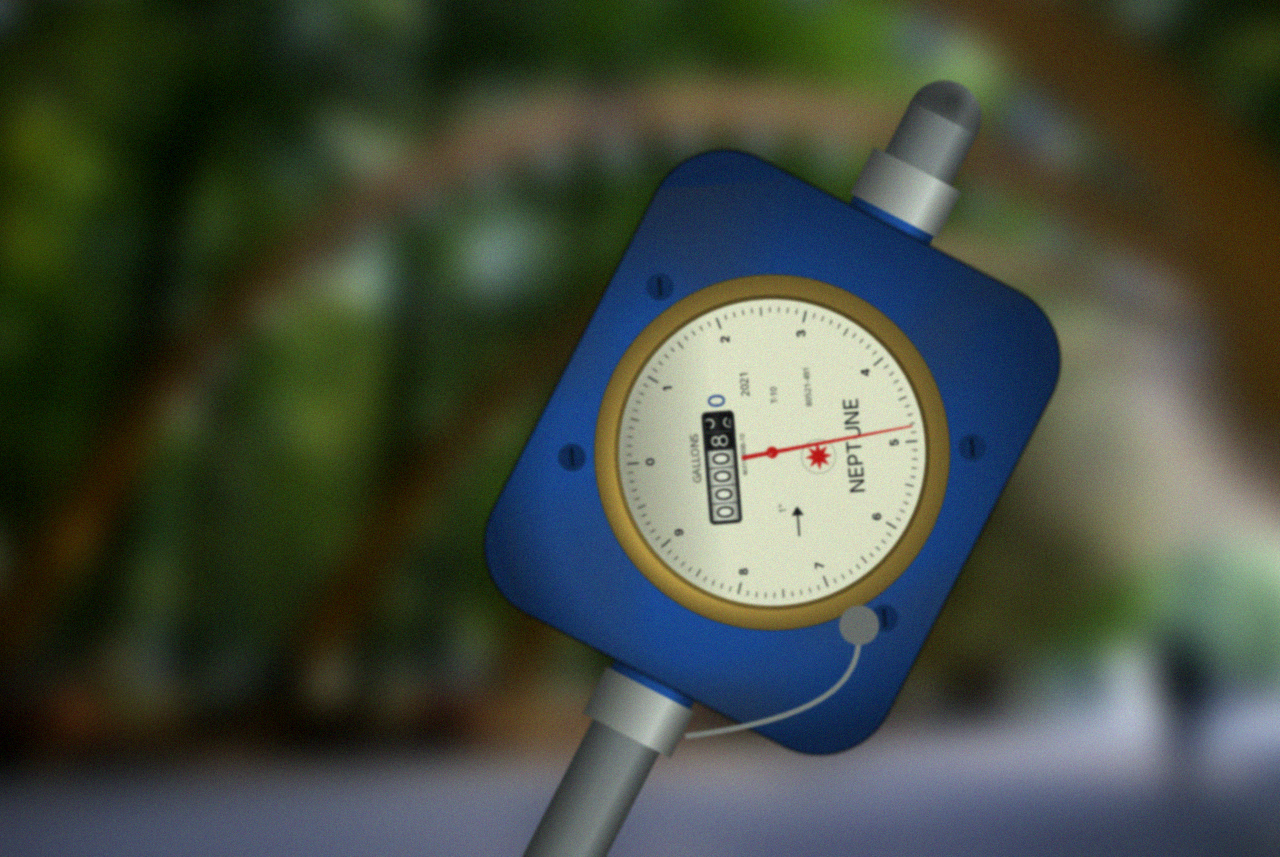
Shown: value=854.8 unit=gal
